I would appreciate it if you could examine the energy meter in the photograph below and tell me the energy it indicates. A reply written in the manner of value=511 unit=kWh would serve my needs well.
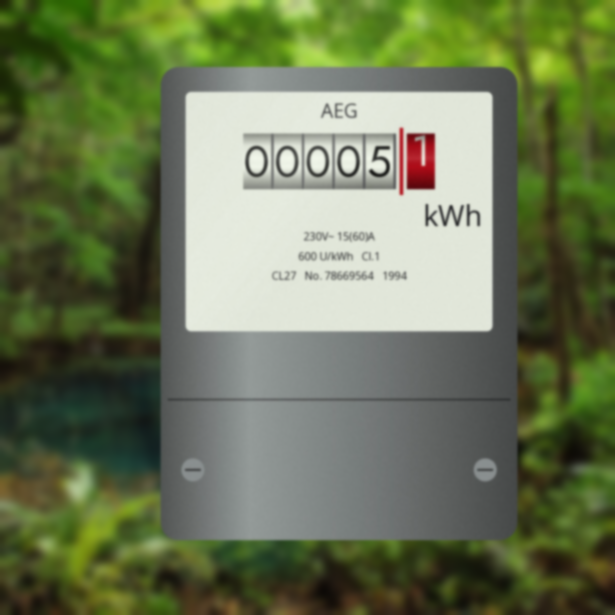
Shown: value=5.1 unit=kWh
